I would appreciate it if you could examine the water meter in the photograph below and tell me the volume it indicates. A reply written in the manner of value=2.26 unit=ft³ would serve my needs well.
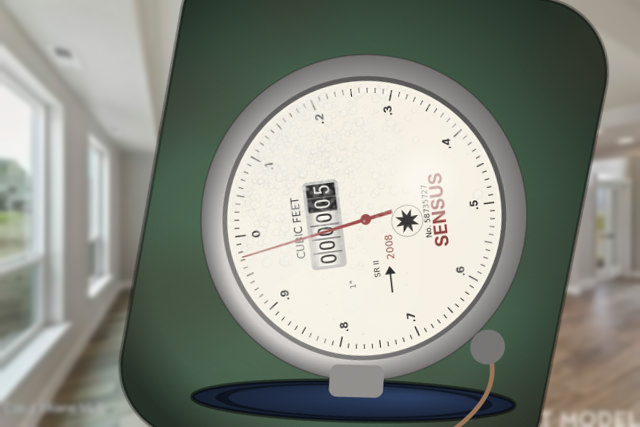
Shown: value=4.97 unit=ft³
